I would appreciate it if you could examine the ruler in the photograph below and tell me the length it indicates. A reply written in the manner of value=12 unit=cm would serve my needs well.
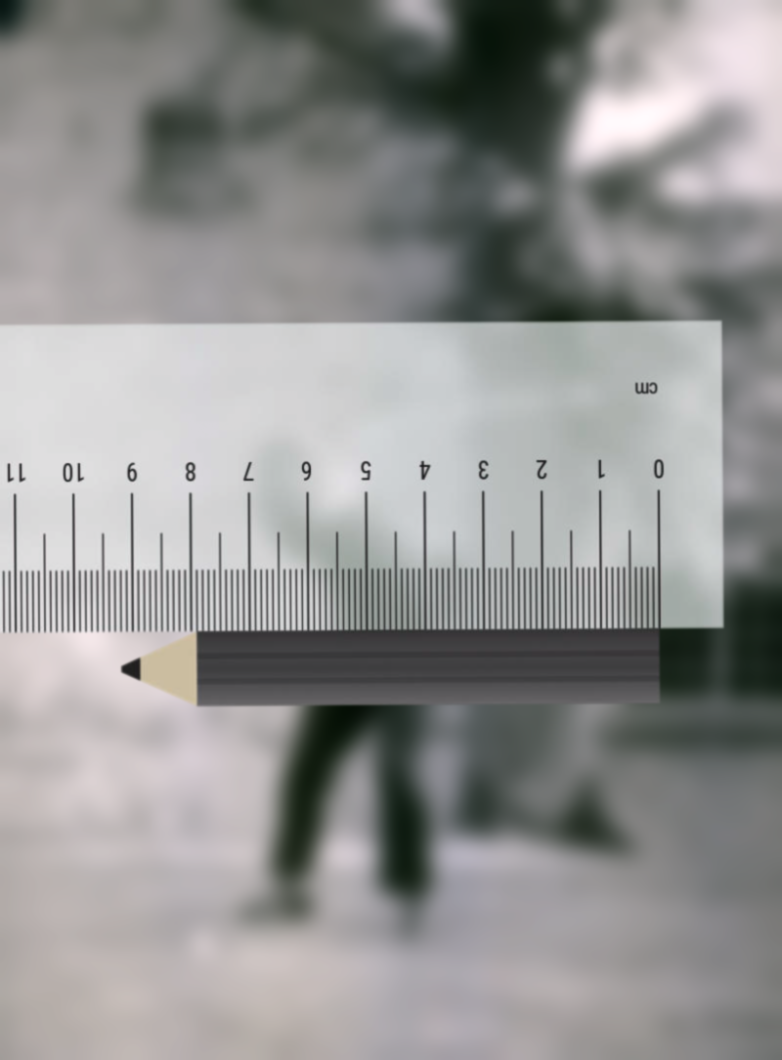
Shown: value=9.2 unit=cm
